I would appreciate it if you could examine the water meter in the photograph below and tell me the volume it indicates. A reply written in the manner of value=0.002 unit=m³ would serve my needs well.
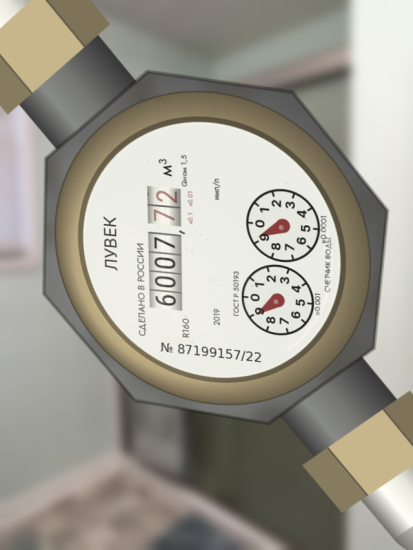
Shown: value=6007.7189 unit=m³
